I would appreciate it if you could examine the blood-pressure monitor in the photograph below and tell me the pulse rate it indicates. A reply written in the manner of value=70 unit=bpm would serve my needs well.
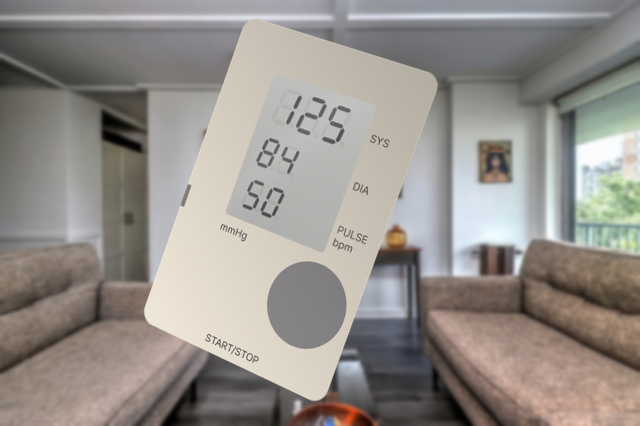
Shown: value=50 unit=bpm
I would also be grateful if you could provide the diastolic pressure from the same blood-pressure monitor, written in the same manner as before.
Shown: value=84 unit=mmHg
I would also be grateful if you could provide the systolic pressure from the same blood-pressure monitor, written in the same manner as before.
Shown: value=125 unit=mmHg
